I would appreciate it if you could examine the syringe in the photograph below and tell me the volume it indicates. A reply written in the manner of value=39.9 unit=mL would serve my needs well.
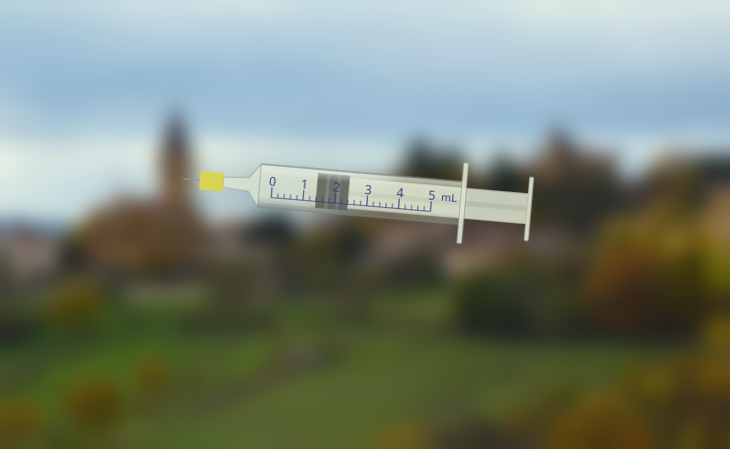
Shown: value=1.4 unit=mL
